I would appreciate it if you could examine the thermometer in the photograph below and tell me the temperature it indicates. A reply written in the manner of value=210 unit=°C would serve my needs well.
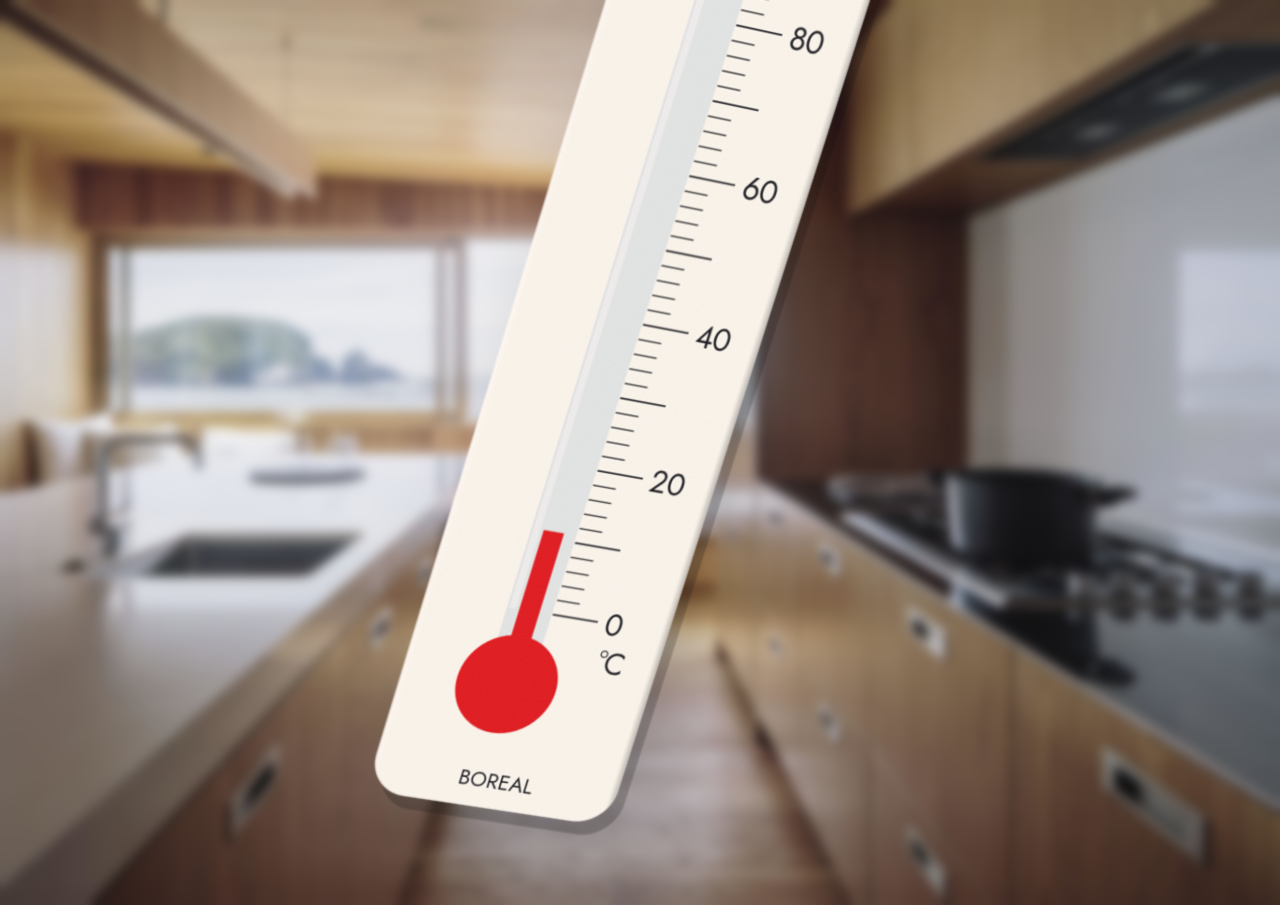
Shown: value=11 unit=°C
